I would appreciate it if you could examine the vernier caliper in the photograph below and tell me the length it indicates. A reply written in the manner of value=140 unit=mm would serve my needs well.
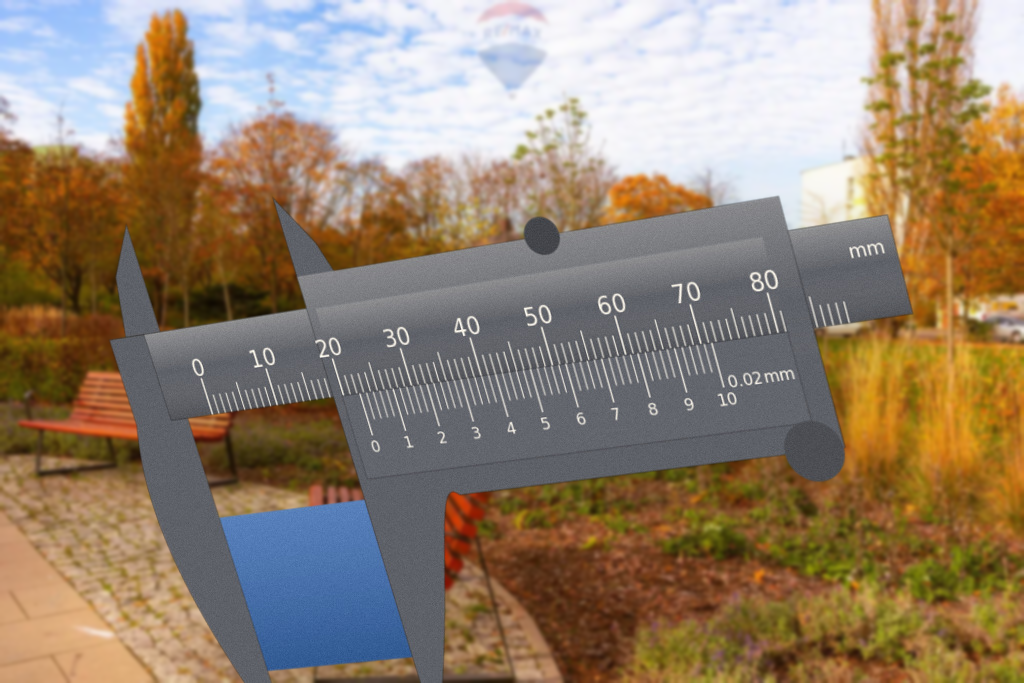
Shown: value=22.4 unit=mm
